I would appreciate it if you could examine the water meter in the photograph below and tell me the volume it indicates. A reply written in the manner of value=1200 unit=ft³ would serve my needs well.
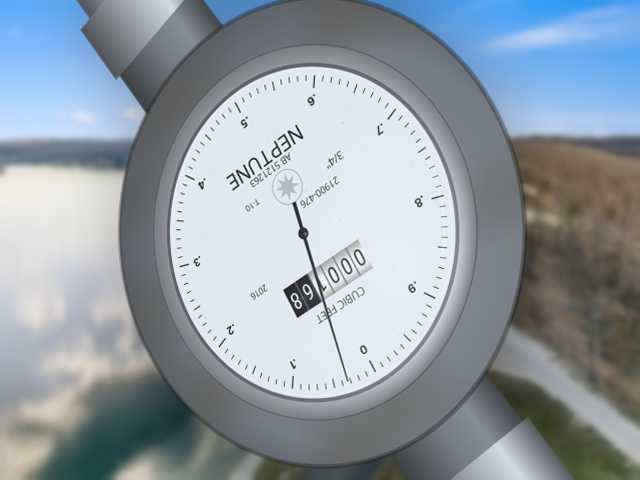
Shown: value=168.03 unit=ft³
